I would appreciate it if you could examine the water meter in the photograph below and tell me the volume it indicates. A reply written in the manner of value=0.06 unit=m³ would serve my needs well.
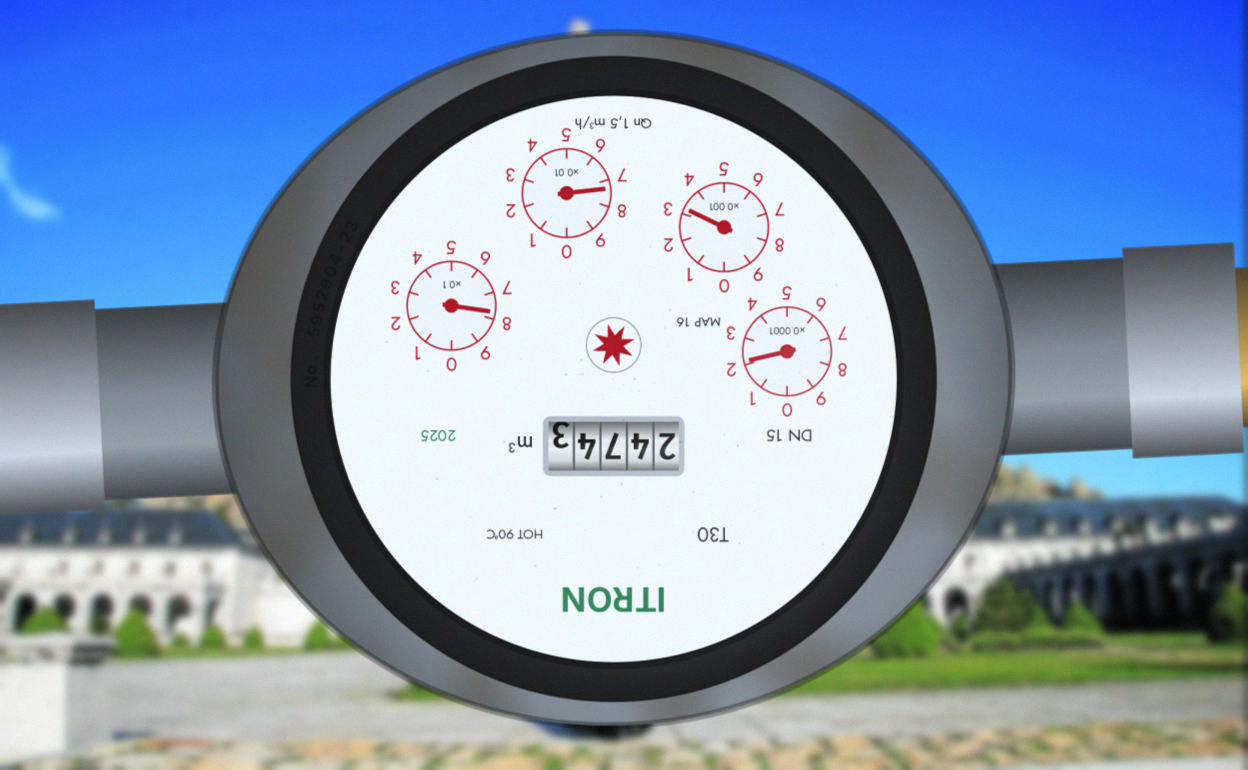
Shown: value=24742.7732 unit=m³
